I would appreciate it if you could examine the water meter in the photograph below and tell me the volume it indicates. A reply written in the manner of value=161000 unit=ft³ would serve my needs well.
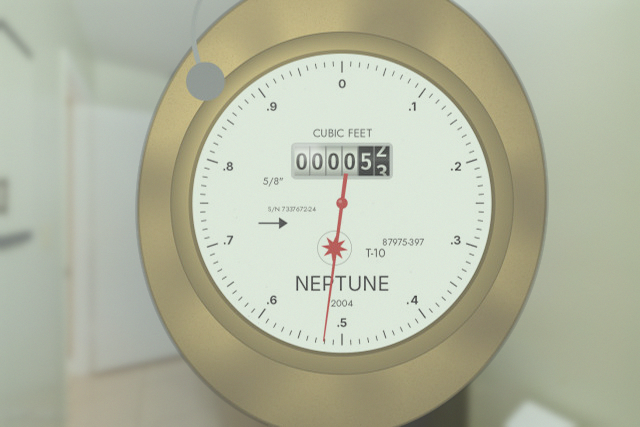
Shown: value=52.52 unit=ft³
